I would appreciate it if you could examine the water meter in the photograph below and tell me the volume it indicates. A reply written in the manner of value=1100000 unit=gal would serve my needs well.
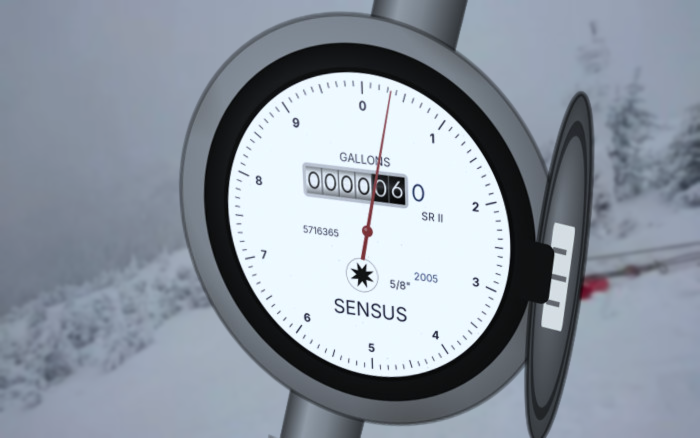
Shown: value=60.3 unit=gal
